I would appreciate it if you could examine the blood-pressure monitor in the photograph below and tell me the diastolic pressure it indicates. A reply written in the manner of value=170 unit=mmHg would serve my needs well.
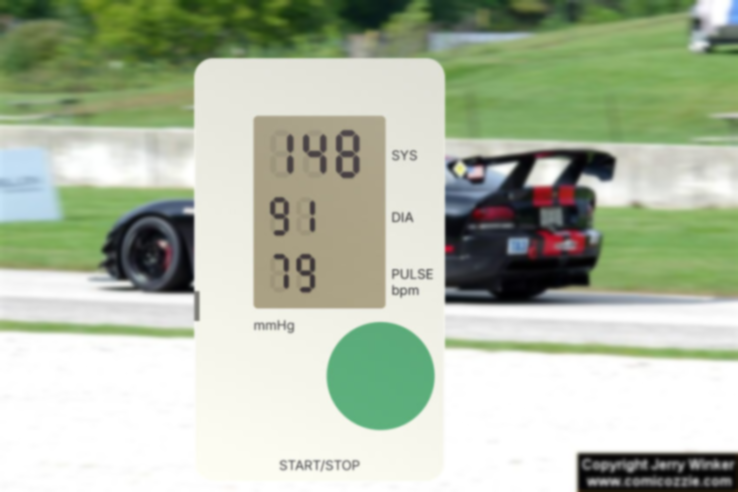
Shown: value=91 unit=mmHg
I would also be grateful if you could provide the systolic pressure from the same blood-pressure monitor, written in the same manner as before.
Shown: value=148 unit=mmHg
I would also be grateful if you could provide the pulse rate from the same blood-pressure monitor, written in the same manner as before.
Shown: value=79 unit=bpm
